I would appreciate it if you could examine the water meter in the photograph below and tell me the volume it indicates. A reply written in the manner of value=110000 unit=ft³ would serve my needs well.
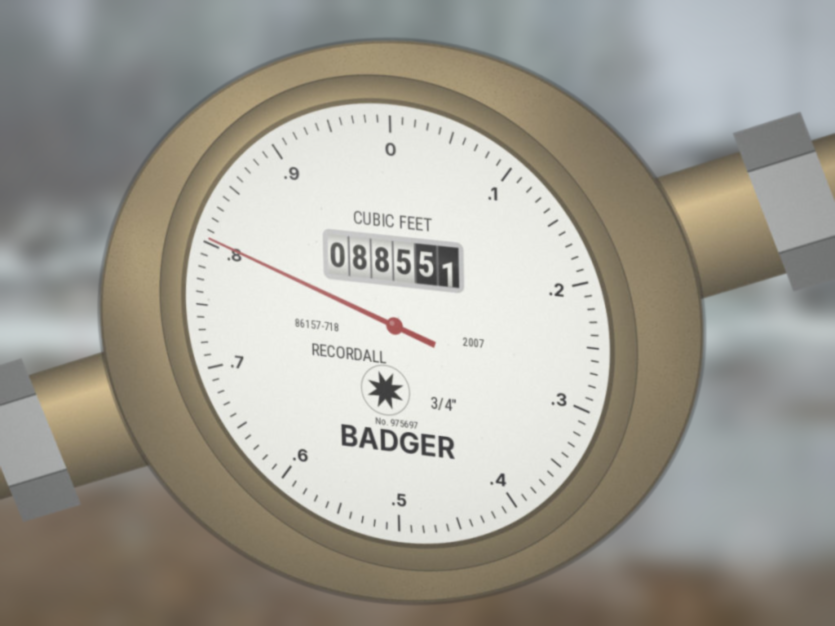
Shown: value=88550.80 unit=ft³
